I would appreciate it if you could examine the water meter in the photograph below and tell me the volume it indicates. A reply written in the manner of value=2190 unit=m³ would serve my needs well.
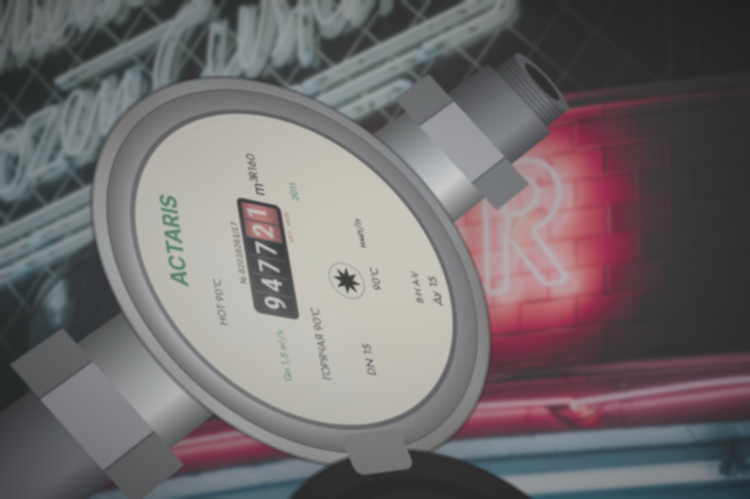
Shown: value=9477.21 unit=m³
